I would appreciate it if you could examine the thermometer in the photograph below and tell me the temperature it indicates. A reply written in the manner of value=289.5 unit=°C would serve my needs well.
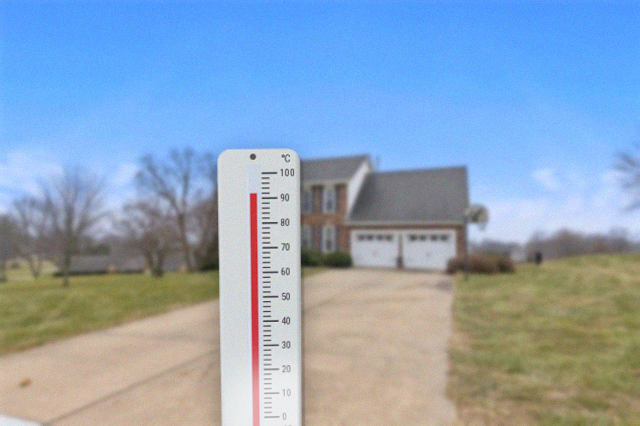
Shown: value=92 unit=°C
